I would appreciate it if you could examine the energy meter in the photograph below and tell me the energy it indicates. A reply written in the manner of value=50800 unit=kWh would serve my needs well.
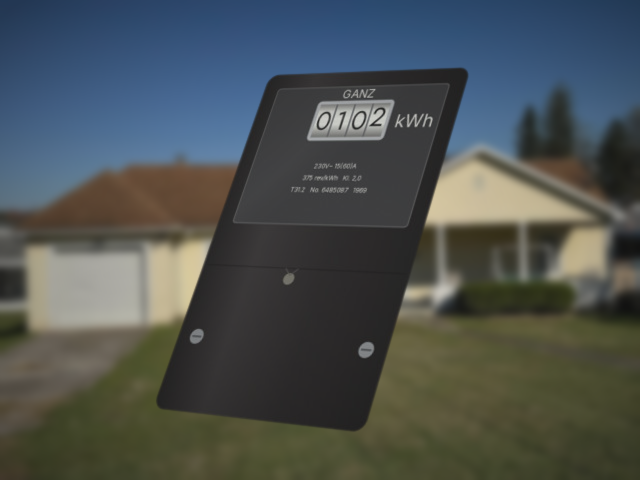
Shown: value=102 unit=kWh
